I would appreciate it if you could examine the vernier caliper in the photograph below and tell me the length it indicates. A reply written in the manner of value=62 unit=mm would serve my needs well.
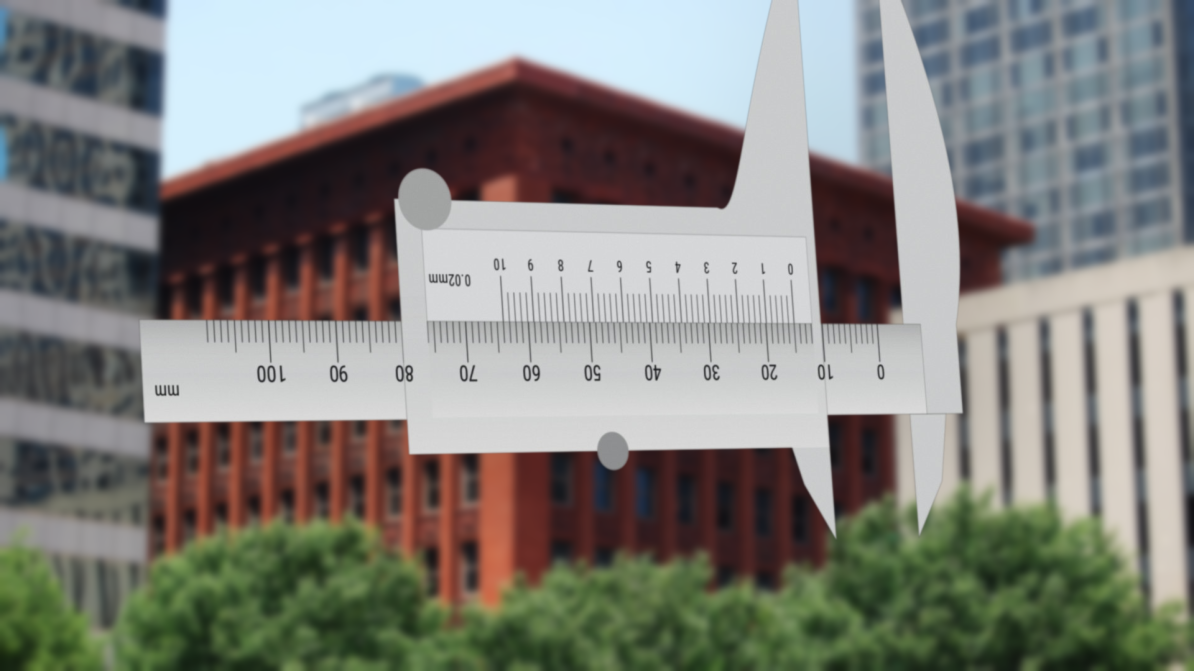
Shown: value=15.0 unit=mm
